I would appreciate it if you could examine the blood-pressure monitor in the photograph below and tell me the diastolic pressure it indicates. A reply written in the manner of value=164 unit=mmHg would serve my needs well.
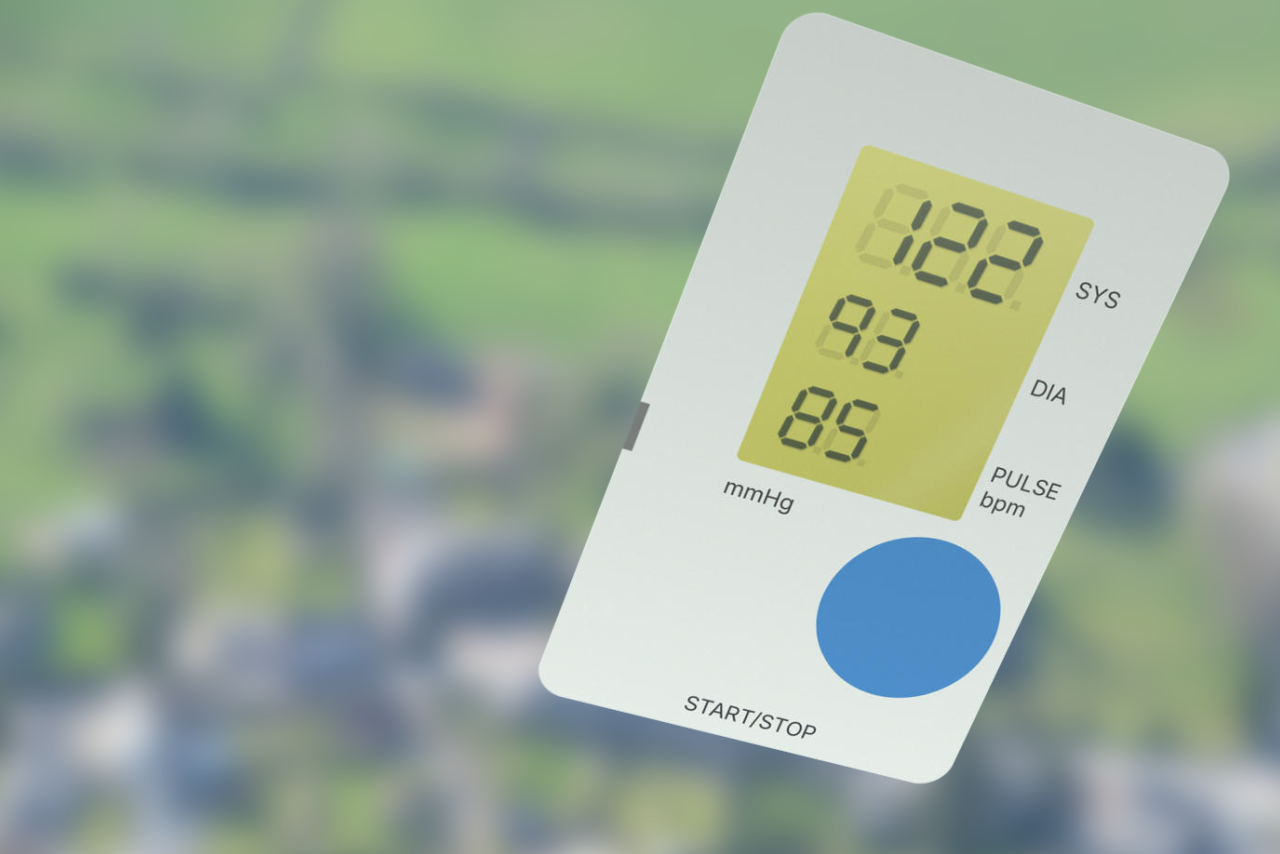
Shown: value=93 unit=mmHg
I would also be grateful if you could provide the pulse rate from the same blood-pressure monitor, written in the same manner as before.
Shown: value=85 unit=bpm
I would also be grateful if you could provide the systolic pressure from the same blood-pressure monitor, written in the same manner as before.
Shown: value=122 unit=mmHg
